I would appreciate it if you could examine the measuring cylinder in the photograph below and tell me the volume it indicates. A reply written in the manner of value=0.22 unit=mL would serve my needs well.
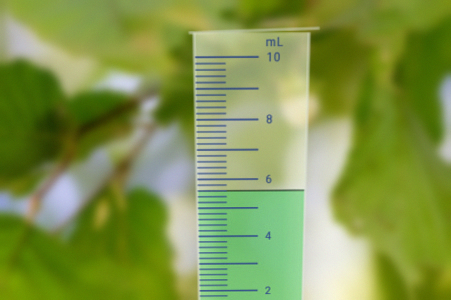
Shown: value=5.6 unit=mL
